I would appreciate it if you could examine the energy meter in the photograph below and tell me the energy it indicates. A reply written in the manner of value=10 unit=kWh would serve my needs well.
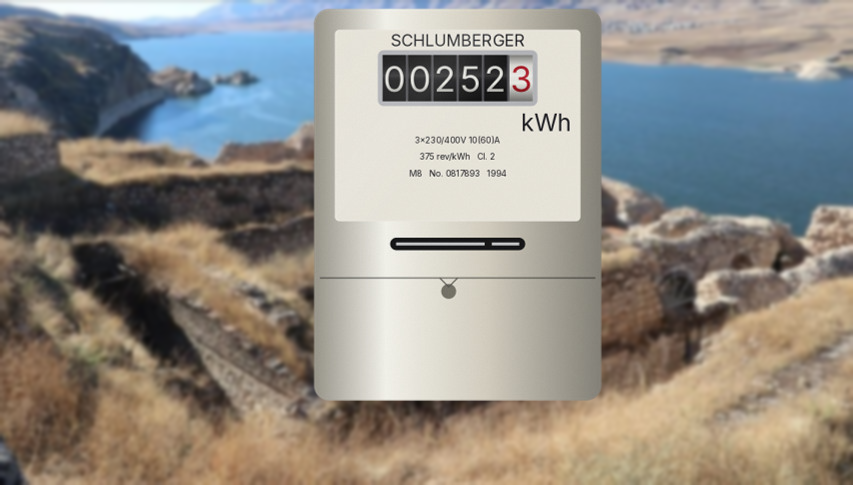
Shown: value=252.3 unit=kWh
